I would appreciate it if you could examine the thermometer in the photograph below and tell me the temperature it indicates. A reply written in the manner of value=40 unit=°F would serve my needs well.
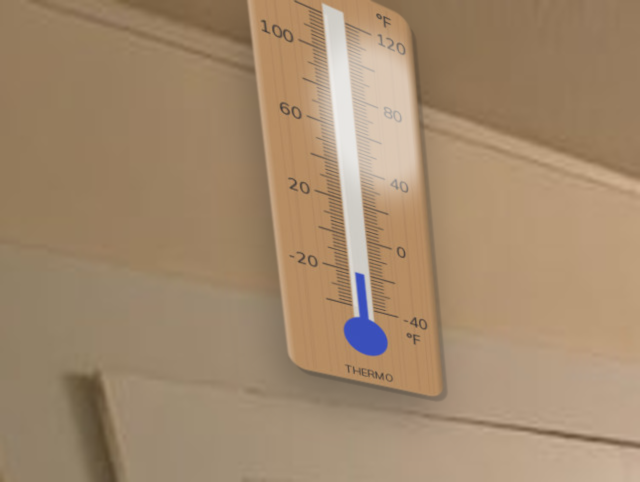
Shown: value=-20 unit=°F
